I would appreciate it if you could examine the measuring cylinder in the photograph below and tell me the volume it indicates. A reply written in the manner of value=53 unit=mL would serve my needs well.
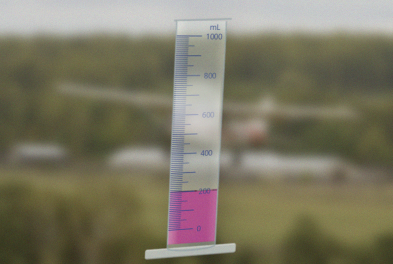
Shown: value=200 unit=mL
